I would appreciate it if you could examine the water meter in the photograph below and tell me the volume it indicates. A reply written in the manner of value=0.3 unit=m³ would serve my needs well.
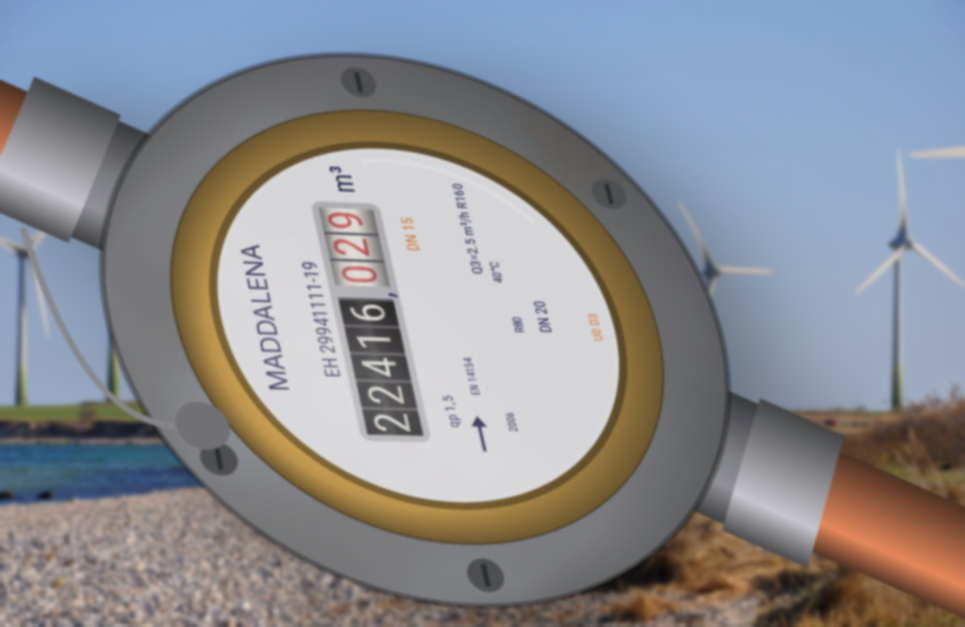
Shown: value=22416.029 unit=m³
